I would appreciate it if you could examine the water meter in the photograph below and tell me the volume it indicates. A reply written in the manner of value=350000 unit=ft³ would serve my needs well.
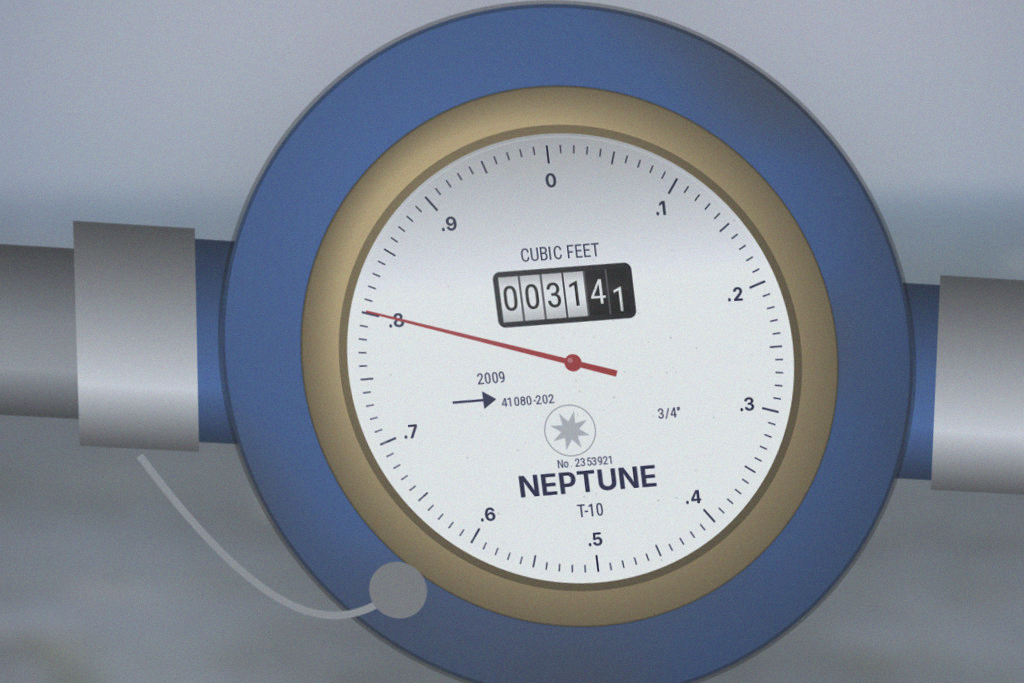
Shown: value=3140.80 unit=ft³
